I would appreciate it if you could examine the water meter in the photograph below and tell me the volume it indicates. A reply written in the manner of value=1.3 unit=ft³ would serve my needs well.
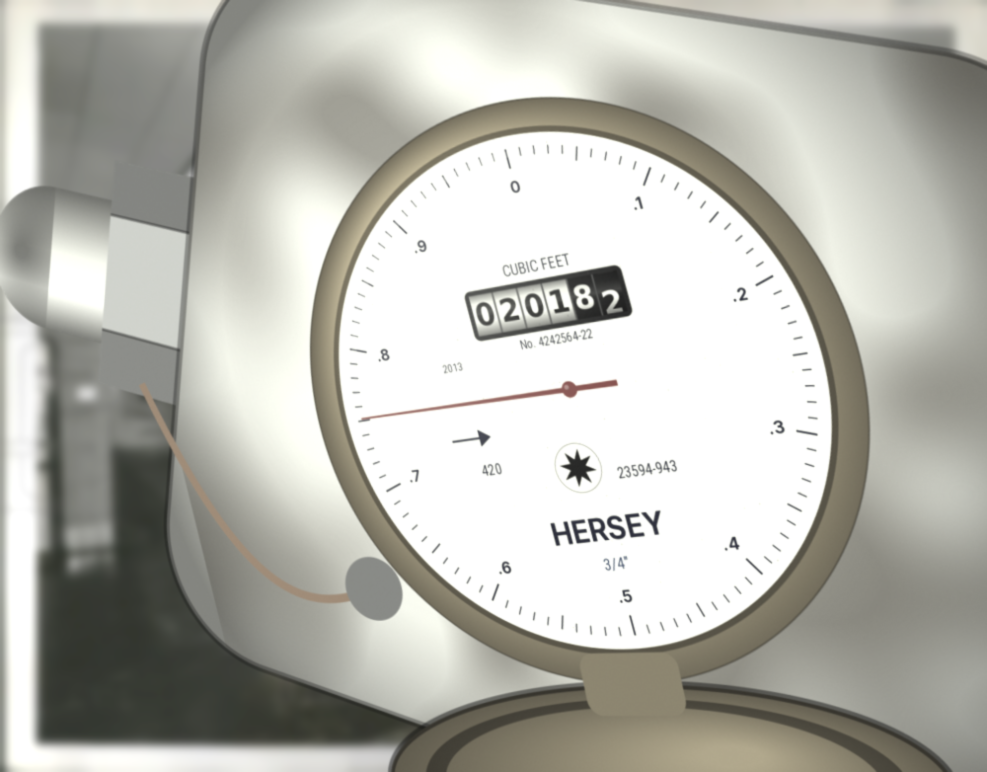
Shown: value=20181.75 unit=ft³
